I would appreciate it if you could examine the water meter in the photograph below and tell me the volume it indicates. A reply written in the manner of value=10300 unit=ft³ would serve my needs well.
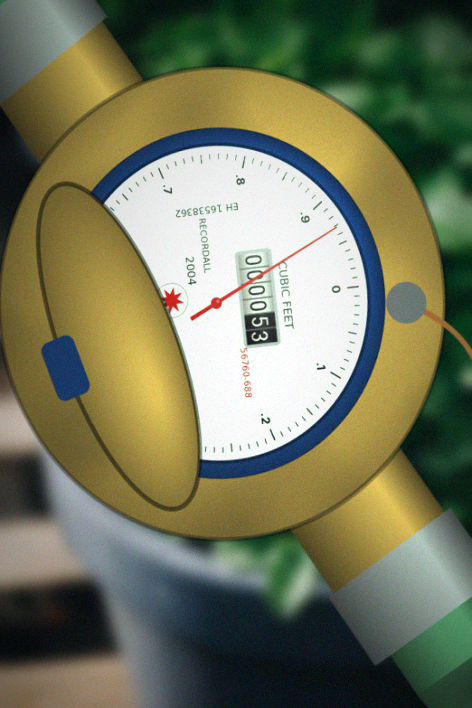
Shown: value=52.93 unit=ft³
